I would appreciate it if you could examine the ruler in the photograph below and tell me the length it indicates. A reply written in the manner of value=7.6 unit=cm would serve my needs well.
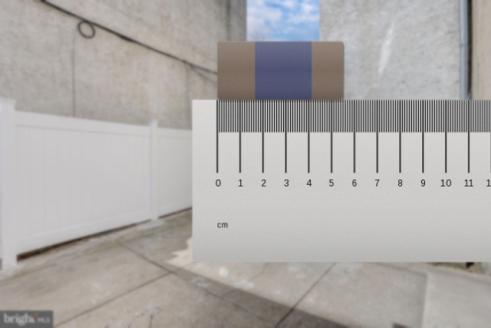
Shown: value=5.5 unit=cm
